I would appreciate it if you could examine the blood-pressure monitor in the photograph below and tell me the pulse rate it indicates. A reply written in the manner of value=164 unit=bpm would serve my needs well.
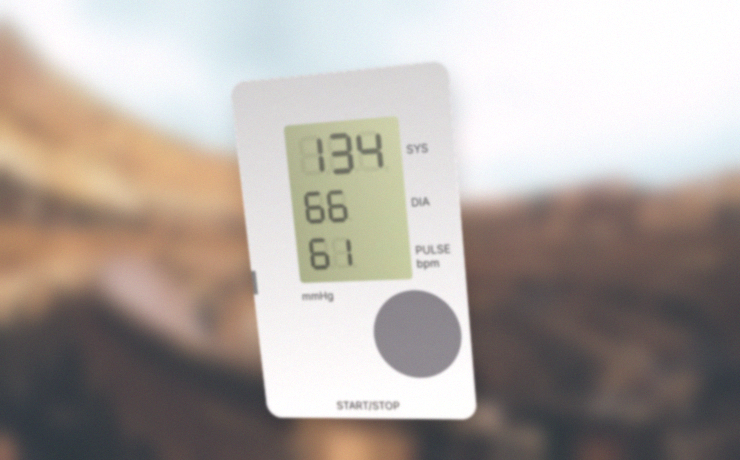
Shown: value=61 unit=bpm
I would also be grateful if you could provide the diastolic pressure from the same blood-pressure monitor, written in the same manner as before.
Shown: value=66 unit=mmHg
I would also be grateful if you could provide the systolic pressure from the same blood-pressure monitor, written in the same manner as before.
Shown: value=134 unit=mmHg
